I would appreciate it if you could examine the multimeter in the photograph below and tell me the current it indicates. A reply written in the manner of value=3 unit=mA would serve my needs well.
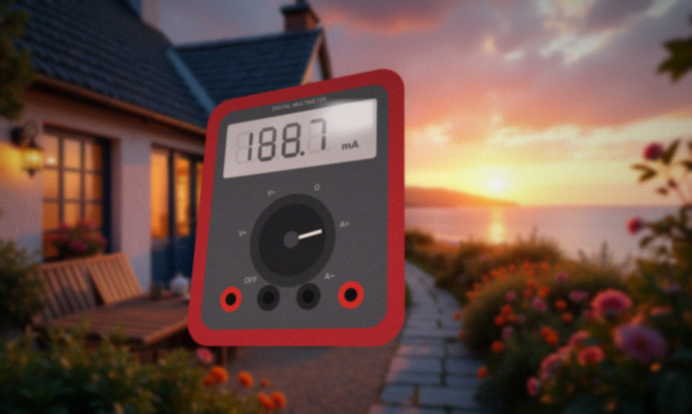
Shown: value=188.7 unit=mA
